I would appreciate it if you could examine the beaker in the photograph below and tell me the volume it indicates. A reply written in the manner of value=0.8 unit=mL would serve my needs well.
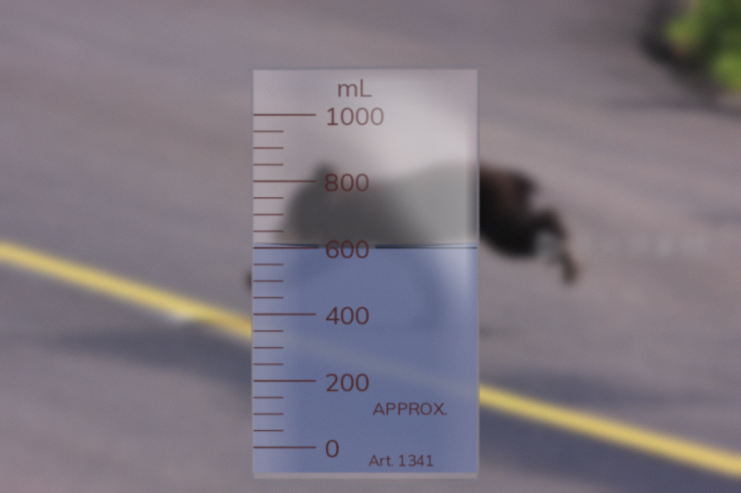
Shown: value=600 unit=mL
